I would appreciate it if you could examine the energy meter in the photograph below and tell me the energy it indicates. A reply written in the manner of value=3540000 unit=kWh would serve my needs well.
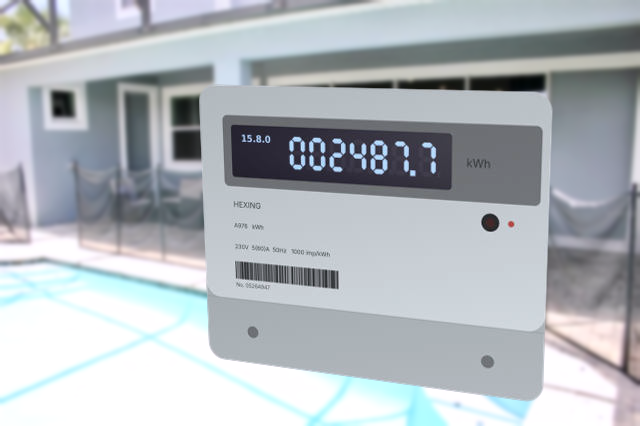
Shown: value=2487.7 unit=kWh
